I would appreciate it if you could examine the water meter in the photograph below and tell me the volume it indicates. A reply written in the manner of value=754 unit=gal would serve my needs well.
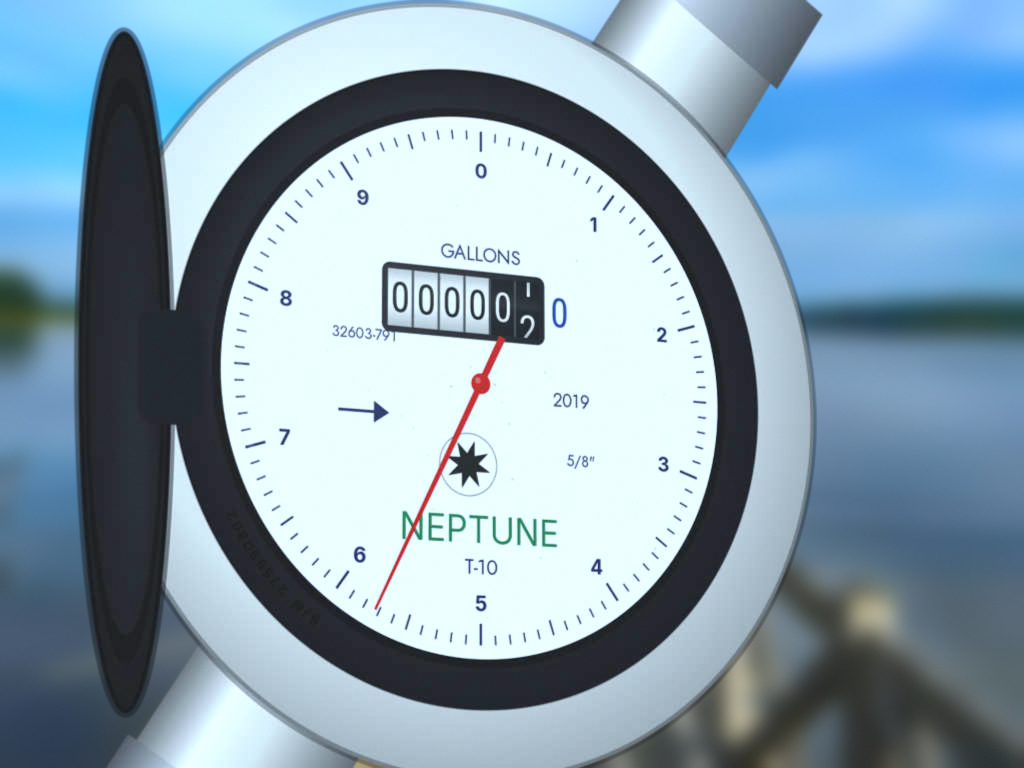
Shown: value=15.7 unit=gal
